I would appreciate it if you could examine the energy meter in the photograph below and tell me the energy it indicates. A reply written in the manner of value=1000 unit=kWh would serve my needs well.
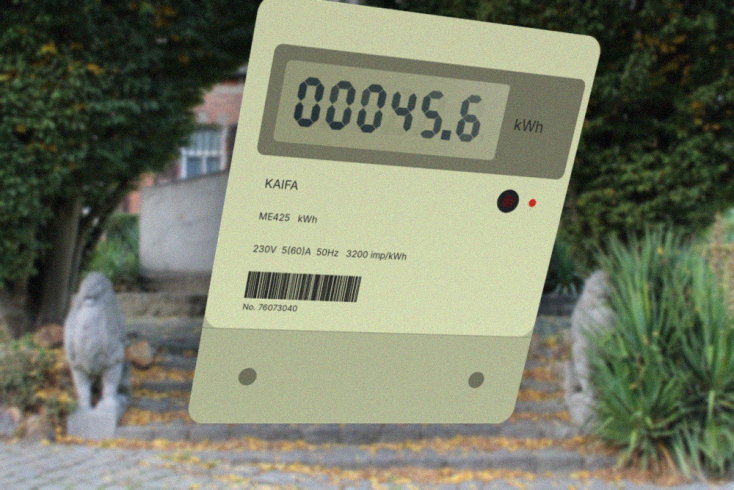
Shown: value=45.6 unit=kWh
